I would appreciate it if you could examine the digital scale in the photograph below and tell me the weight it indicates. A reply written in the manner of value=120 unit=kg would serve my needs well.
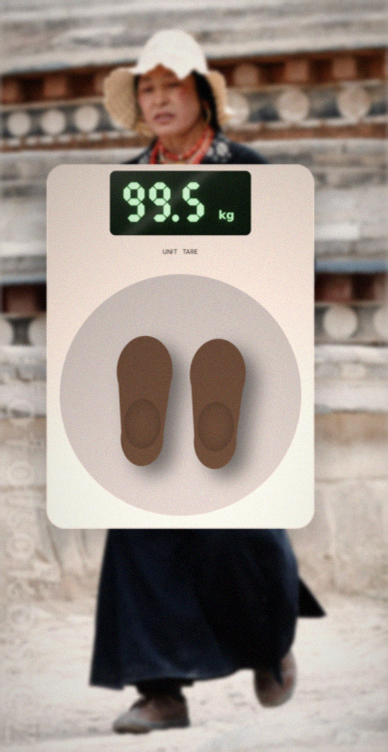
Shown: value=99.5 unit=kg
